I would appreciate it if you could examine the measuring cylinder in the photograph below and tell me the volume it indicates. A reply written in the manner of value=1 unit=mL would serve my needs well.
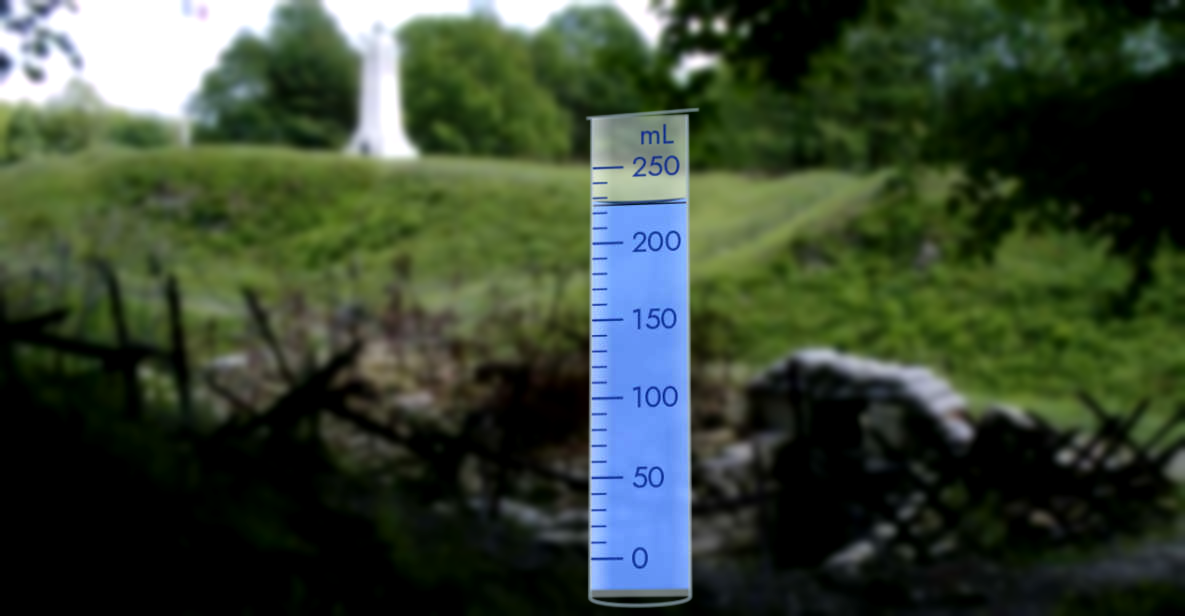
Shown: value=225 unit=mL
